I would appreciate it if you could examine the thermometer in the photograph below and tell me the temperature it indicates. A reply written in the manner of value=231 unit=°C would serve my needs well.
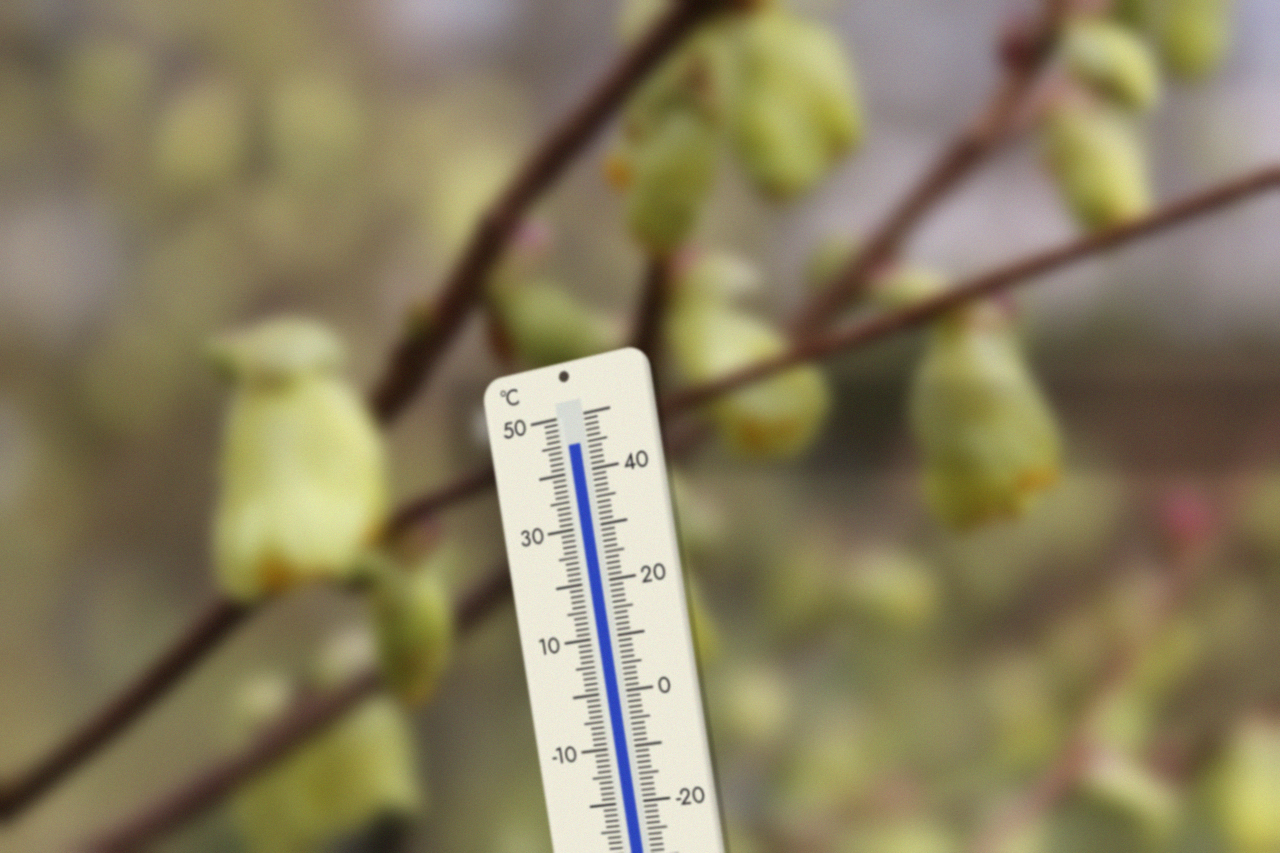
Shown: value=45 unit=°C
